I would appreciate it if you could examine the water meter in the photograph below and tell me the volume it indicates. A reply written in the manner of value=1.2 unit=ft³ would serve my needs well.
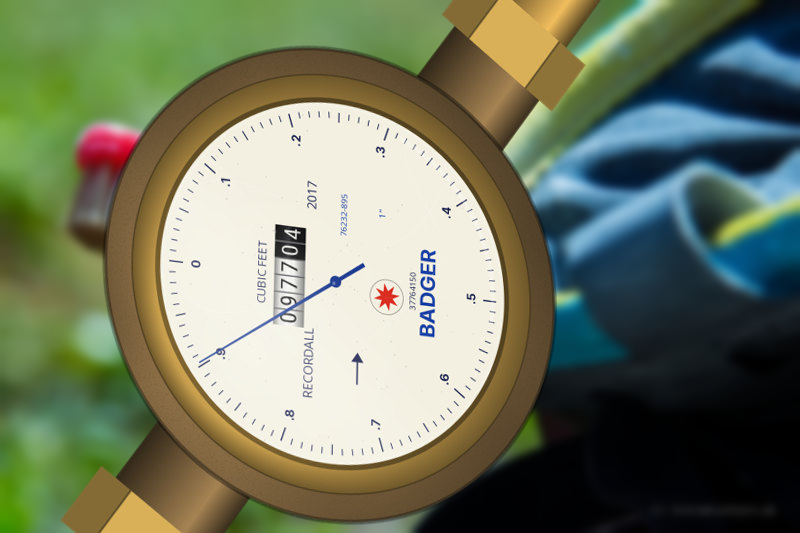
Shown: value=97703.90 unit=ft³
